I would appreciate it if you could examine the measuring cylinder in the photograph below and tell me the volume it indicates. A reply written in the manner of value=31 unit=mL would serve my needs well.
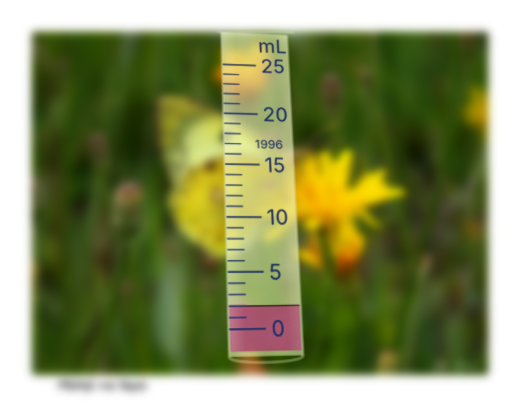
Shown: value=2 unit=mL
